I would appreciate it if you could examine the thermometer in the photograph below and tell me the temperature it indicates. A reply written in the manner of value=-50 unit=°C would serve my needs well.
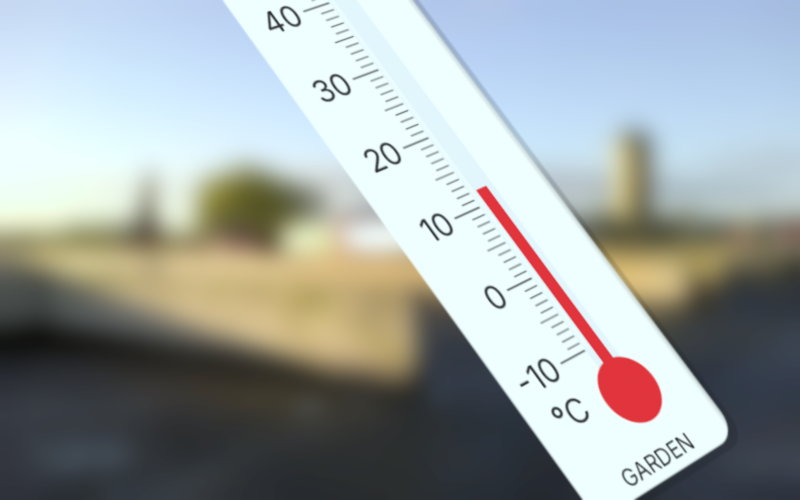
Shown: value=12 unit=°C
